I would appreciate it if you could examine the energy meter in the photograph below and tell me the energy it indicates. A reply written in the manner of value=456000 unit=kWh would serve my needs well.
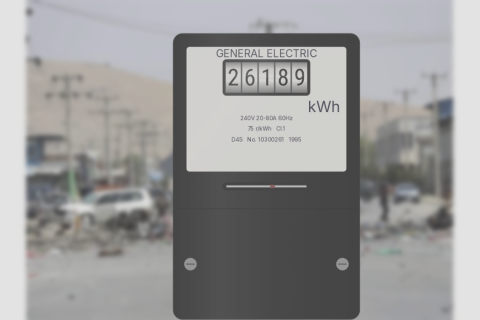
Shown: value=26189 unit=kWh
